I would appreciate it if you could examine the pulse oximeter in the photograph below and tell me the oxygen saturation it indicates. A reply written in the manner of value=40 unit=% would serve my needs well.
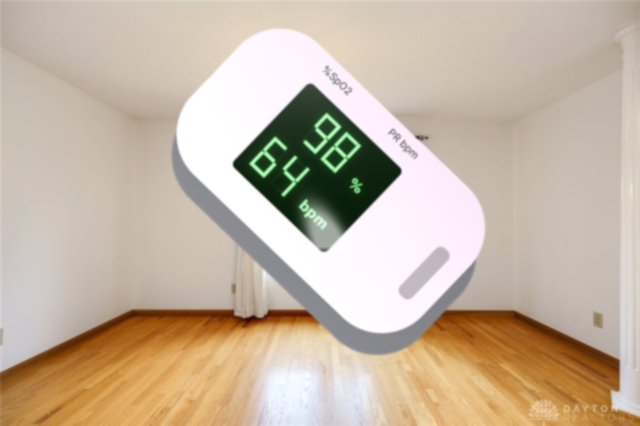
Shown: value=98 unit=%
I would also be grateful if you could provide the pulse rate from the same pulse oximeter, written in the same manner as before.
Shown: value=64 unit=bpm
